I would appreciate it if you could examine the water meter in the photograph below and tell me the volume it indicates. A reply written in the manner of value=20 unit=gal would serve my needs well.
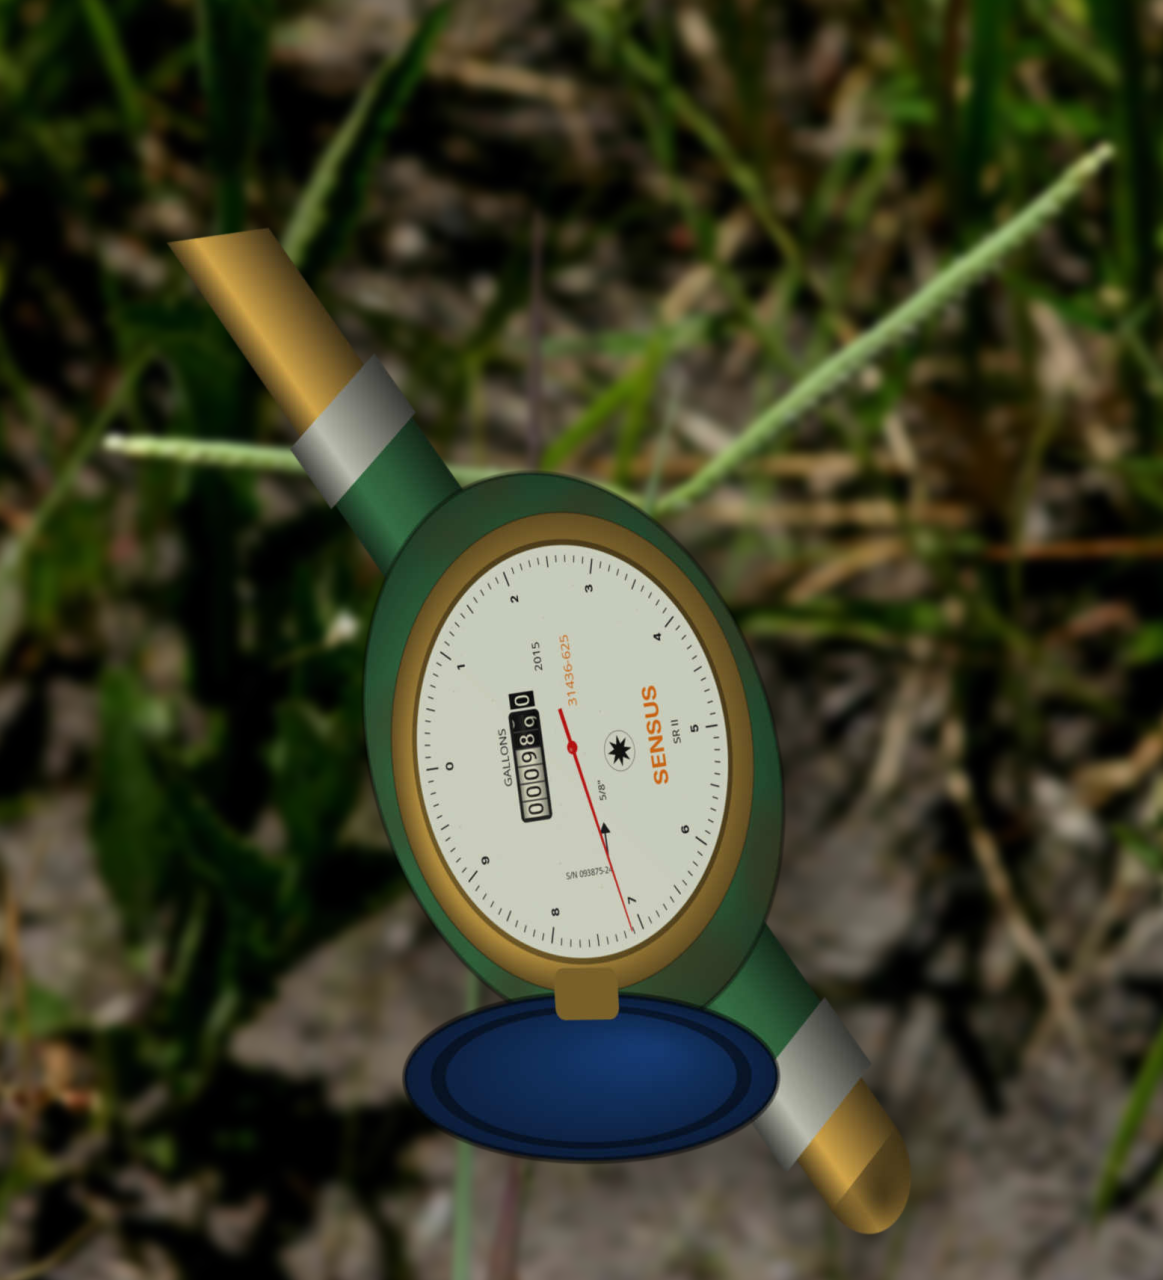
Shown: value=9887.1 unit=gal
